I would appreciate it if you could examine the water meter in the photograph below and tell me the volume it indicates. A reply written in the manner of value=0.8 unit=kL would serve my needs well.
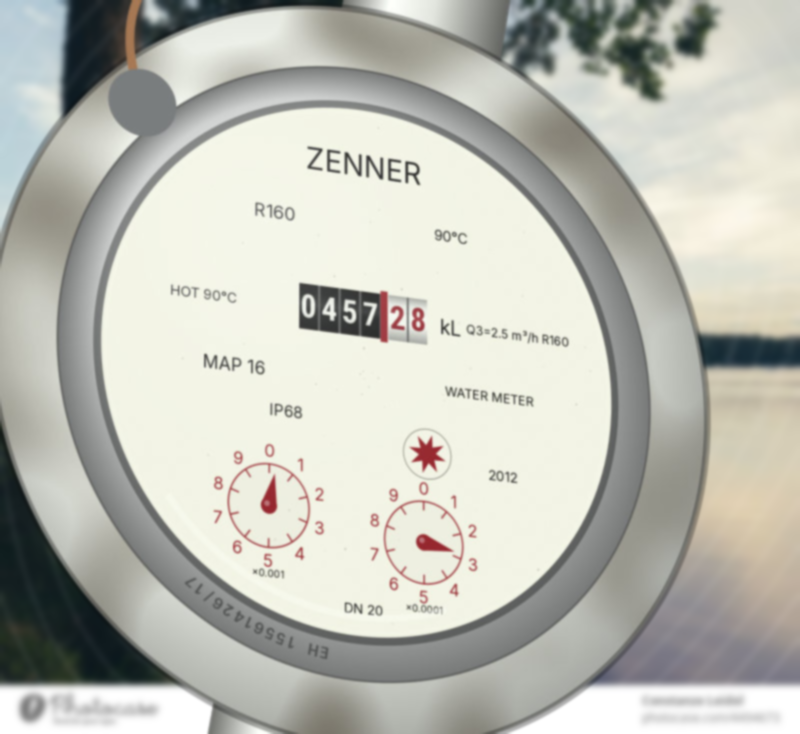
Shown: value=457.2802 unit=kL
